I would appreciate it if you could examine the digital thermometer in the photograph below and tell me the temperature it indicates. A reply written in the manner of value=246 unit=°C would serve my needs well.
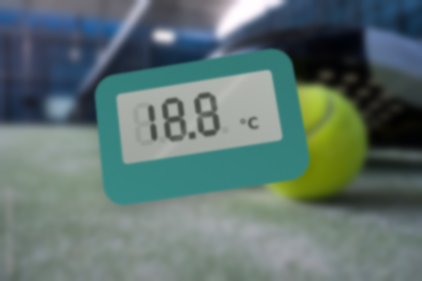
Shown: value=18.8 unit=°C
